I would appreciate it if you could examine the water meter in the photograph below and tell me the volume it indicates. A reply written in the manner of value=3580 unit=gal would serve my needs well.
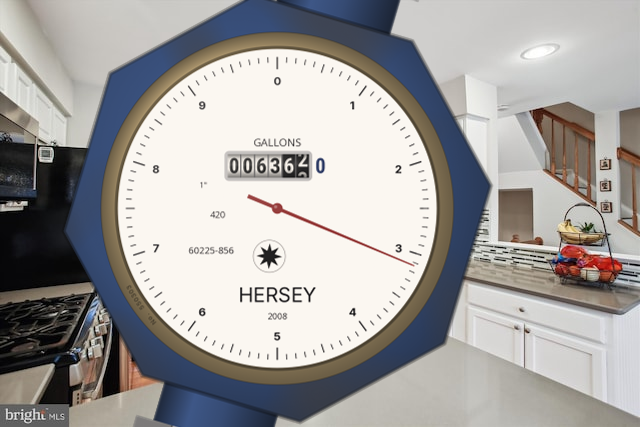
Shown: value=63623.1 unit=gal
